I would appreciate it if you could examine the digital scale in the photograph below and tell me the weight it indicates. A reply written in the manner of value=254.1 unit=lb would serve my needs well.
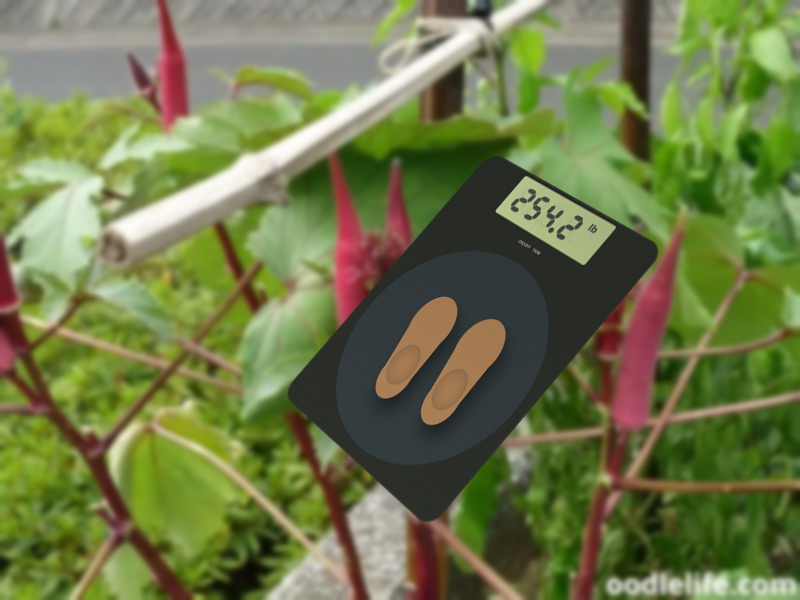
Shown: value=254.2 unit=lb
